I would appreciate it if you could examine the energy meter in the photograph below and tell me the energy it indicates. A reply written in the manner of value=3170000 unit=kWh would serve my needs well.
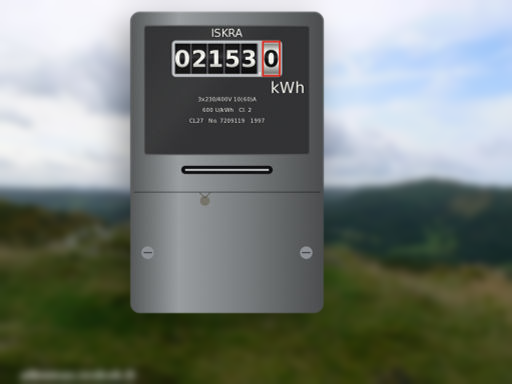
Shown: value=2153.0 unit=kWh
